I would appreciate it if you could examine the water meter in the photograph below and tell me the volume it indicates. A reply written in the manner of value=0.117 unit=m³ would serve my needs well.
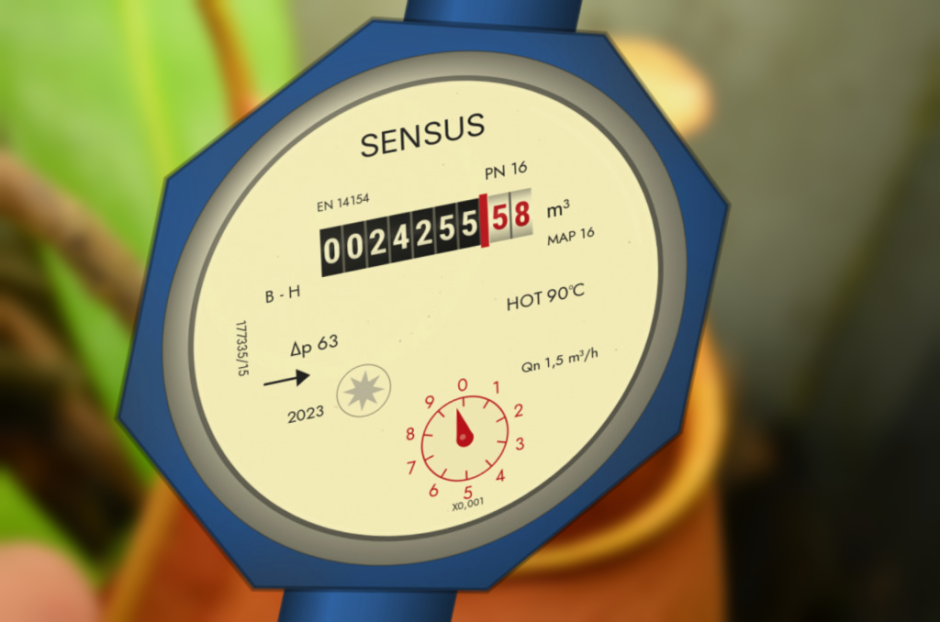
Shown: value=24255.579 unit=m³
